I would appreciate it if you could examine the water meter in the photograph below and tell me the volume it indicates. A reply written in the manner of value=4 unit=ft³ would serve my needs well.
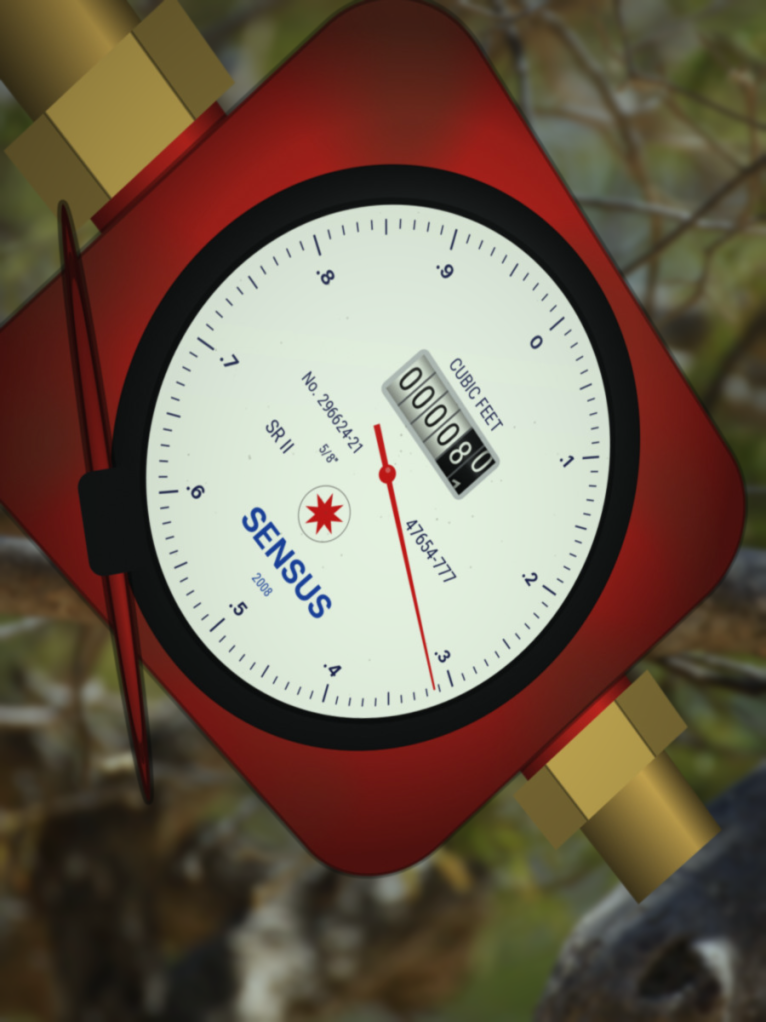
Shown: value=80.31 unit=ft³
